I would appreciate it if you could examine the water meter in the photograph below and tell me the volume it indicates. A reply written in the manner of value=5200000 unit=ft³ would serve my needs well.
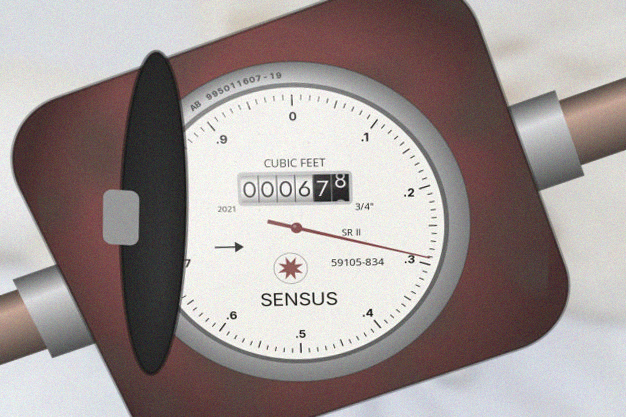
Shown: value=678.29 unit=ft³
